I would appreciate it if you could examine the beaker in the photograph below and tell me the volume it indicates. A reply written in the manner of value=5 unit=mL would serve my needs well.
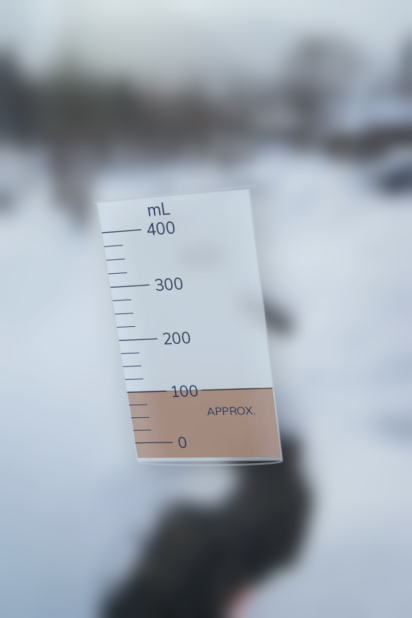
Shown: value=100 unit=mL
